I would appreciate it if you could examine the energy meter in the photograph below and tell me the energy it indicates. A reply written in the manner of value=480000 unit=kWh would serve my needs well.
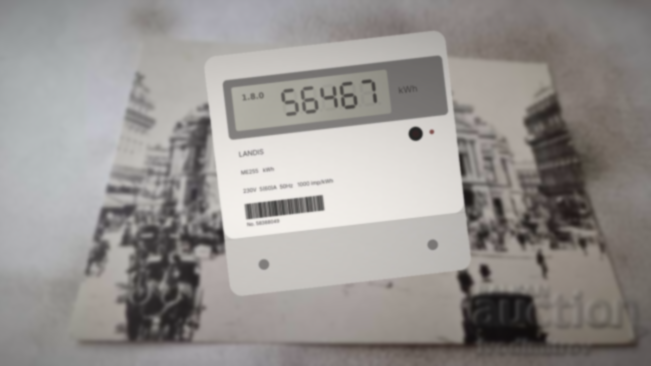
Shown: value=56467 unit=kWh
